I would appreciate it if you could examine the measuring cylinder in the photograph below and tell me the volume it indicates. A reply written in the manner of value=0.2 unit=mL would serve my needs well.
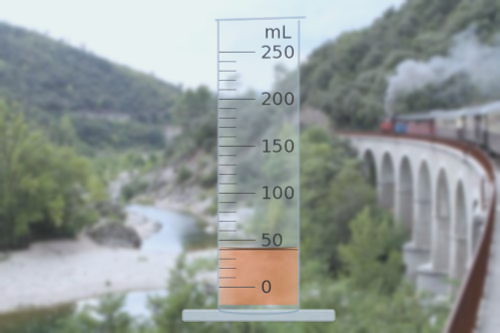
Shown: value=40 unit=mL
